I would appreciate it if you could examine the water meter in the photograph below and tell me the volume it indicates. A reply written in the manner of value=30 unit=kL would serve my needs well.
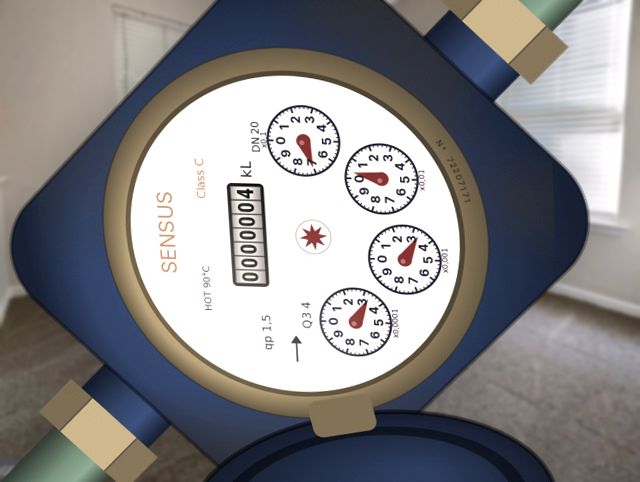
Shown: value=4.7033 unit=kL
